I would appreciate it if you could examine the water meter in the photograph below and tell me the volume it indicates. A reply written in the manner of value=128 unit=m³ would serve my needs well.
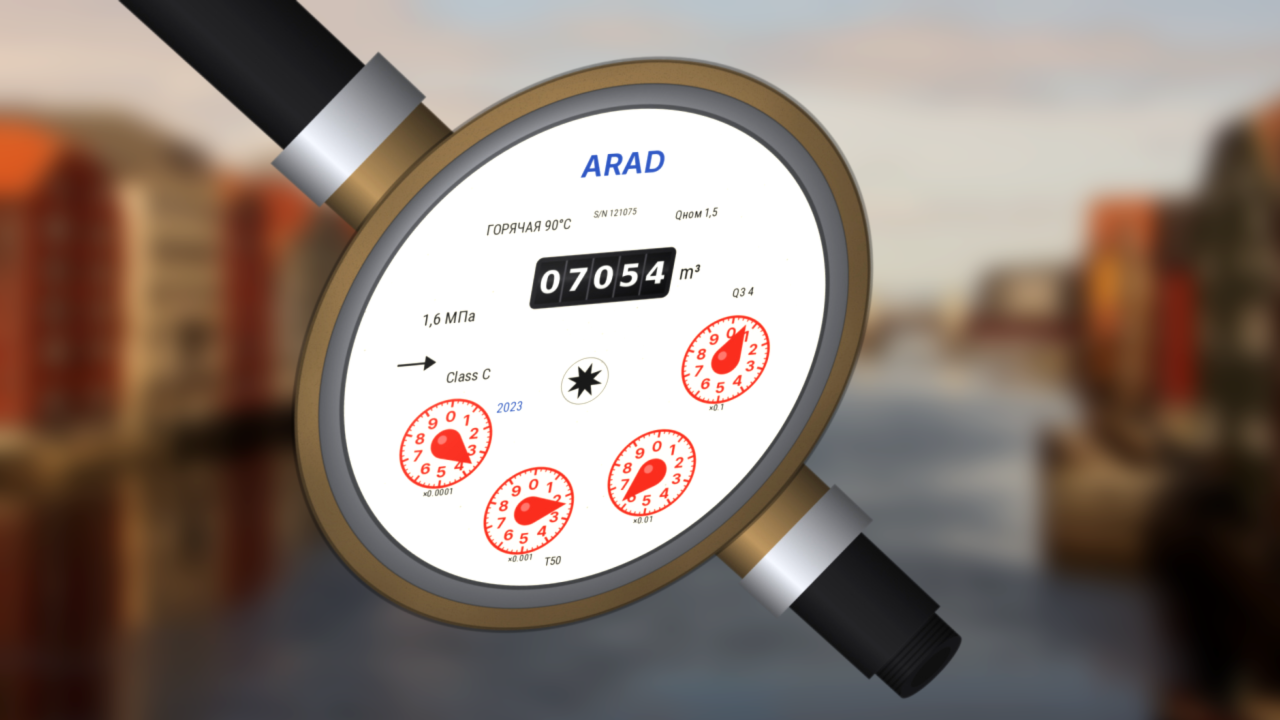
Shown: value=7054.0623 unit=m³
